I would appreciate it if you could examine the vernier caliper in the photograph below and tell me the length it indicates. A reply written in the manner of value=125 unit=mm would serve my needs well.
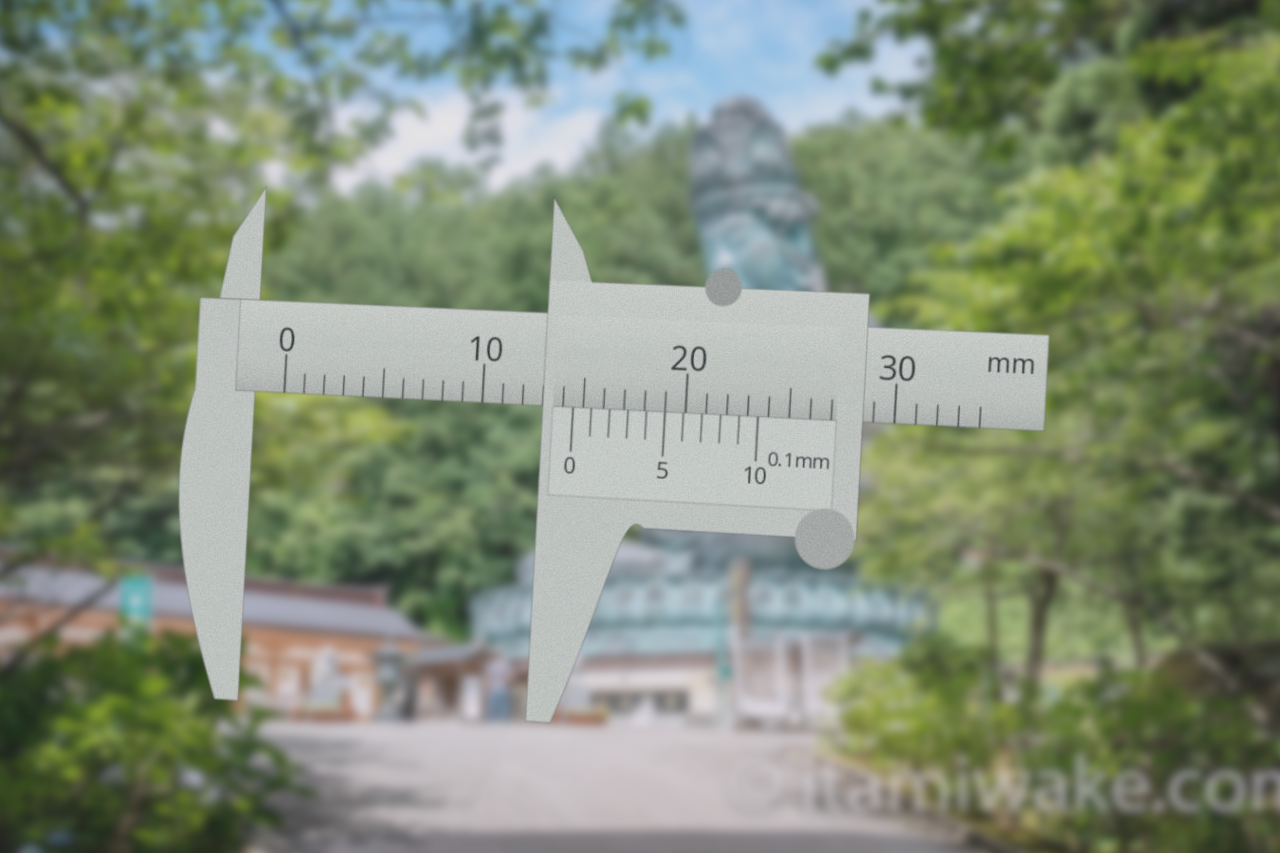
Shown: value=14.5 unit=mm
